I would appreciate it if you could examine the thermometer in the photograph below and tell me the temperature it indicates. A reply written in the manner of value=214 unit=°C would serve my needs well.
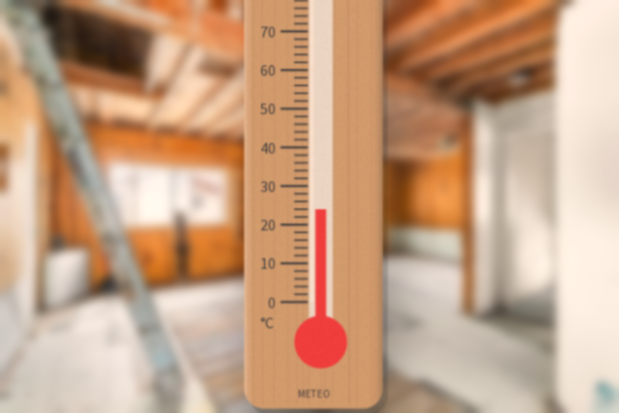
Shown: value=24 unit=°C
